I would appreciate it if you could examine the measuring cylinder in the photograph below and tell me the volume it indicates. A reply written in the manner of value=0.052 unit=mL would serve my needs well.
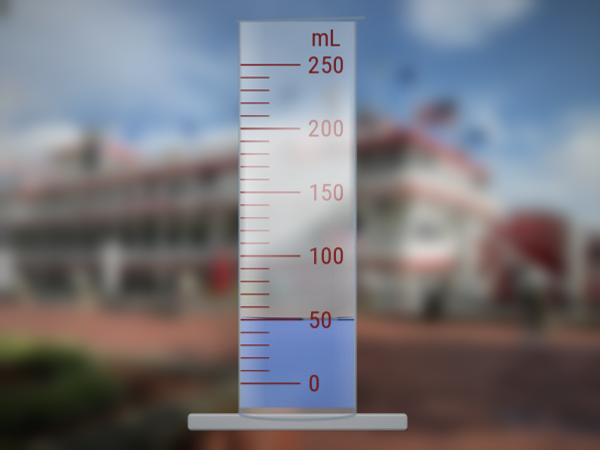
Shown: value=50 unit=mL
